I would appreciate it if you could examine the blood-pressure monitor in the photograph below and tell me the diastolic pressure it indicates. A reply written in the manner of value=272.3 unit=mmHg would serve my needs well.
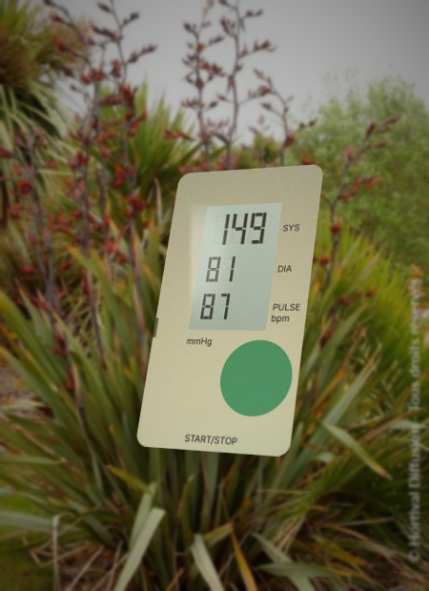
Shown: value=81 unit=mmHg
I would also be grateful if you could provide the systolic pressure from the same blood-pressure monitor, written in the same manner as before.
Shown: value=149 unit=mmHg
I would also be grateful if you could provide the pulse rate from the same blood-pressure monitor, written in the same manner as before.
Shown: value=87 unit=bpm
